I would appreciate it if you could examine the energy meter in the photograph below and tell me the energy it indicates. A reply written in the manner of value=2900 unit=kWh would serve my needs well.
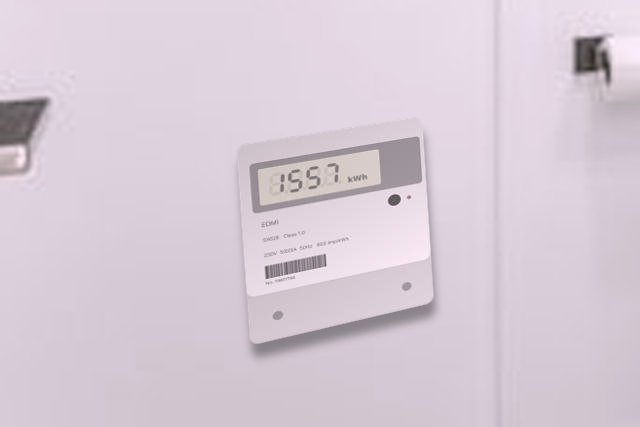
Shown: value=1557 unit=kWh
